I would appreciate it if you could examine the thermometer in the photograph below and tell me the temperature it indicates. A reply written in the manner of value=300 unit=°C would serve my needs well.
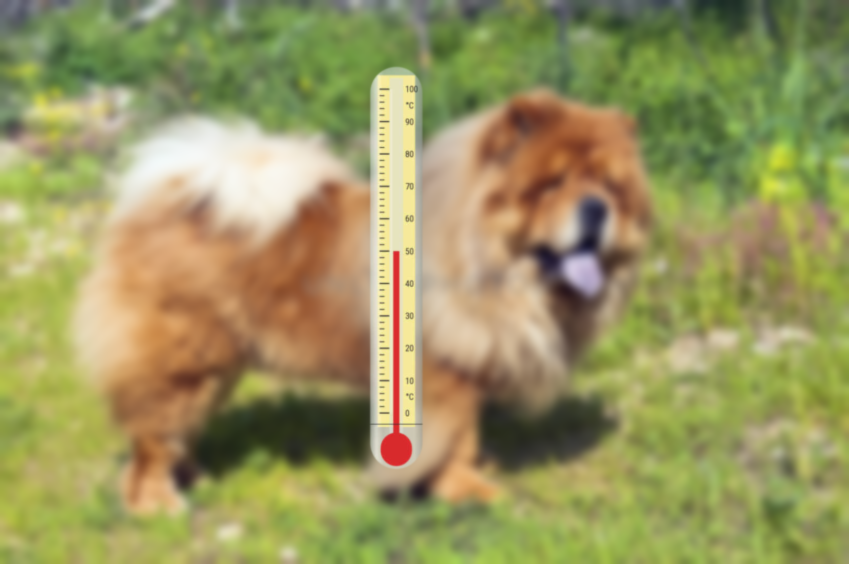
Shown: value=50 unit=°C
